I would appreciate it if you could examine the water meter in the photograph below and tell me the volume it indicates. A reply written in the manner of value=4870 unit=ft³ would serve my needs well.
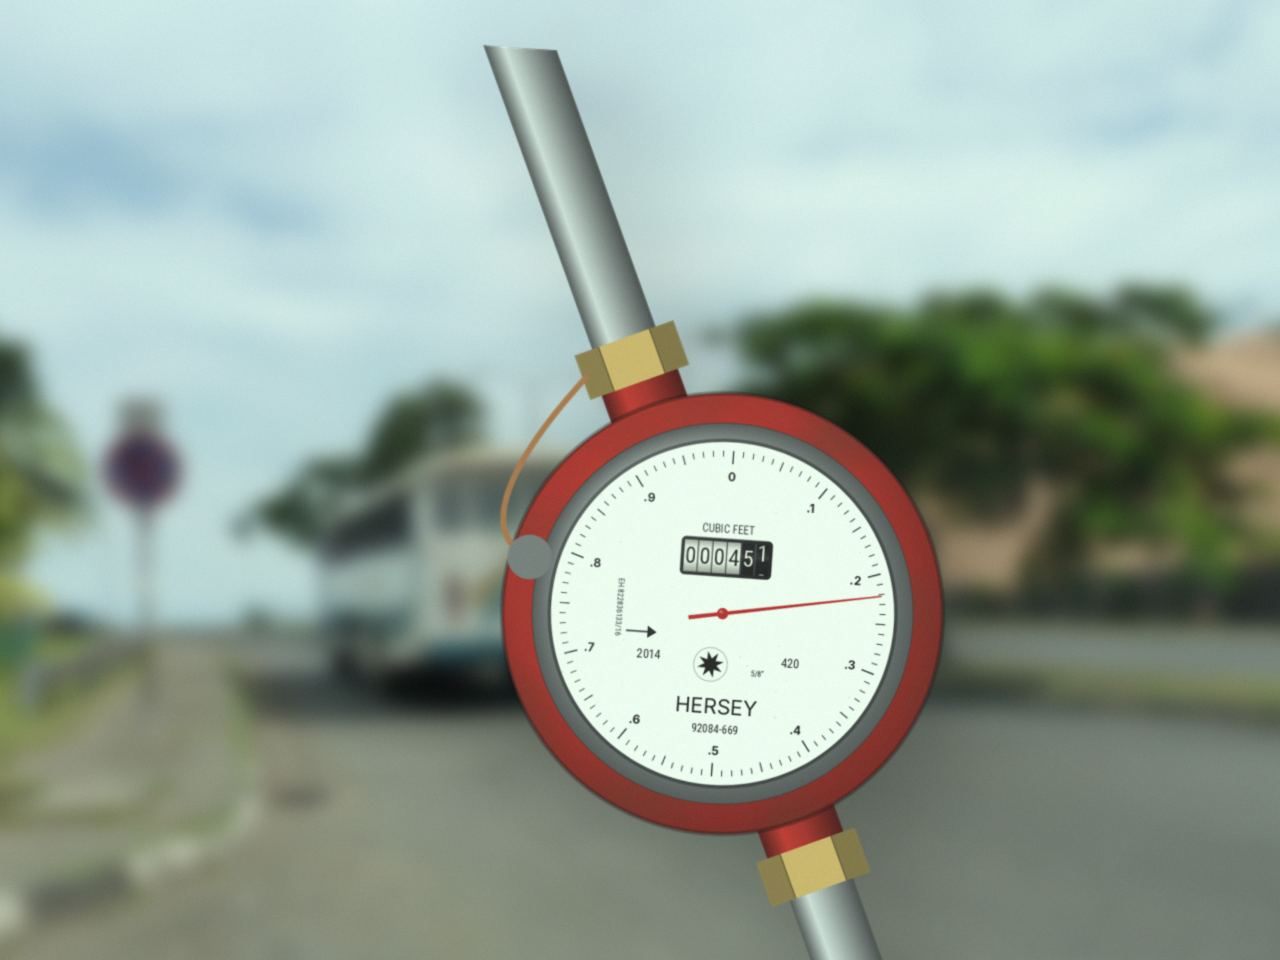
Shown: value=451.22 unit=ft³
